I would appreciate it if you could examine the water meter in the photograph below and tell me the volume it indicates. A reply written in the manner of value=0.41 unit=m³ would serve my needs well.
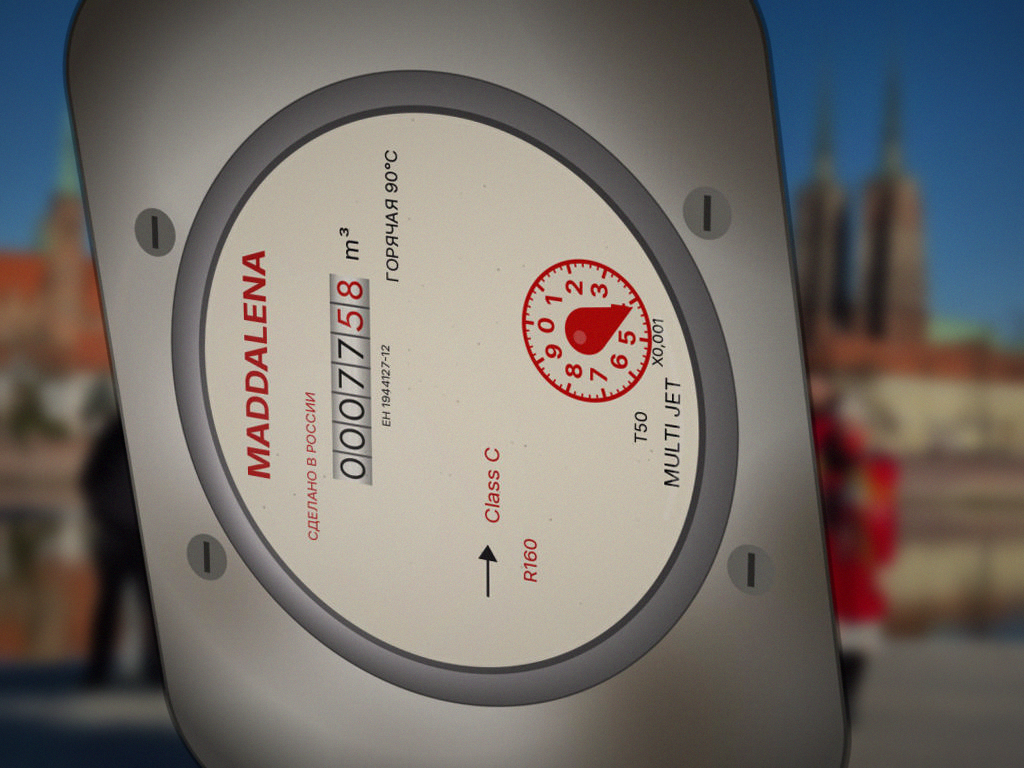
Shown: value=77.584 unit=m³
